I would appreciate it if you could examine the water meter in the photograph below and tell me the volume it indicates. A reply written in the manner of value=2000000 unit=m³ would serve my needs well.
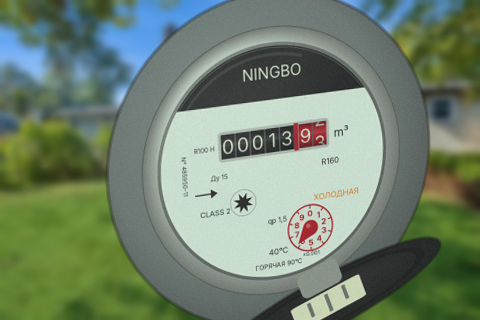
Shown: value=13.926 unit=m³
